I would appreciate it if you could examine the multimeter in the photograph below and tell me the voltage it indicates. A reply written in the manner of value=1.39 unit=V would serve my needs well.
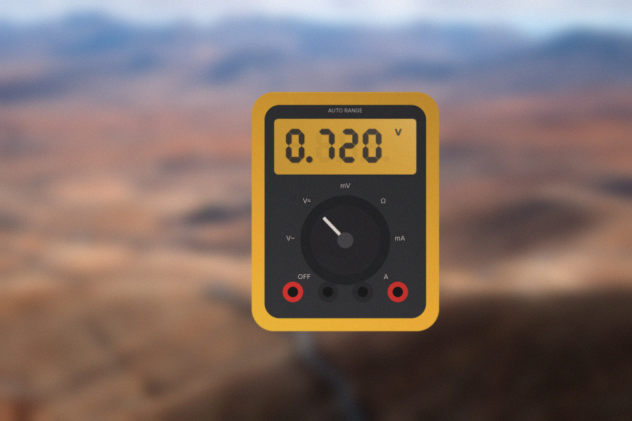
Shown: value=0.720 unit=V
